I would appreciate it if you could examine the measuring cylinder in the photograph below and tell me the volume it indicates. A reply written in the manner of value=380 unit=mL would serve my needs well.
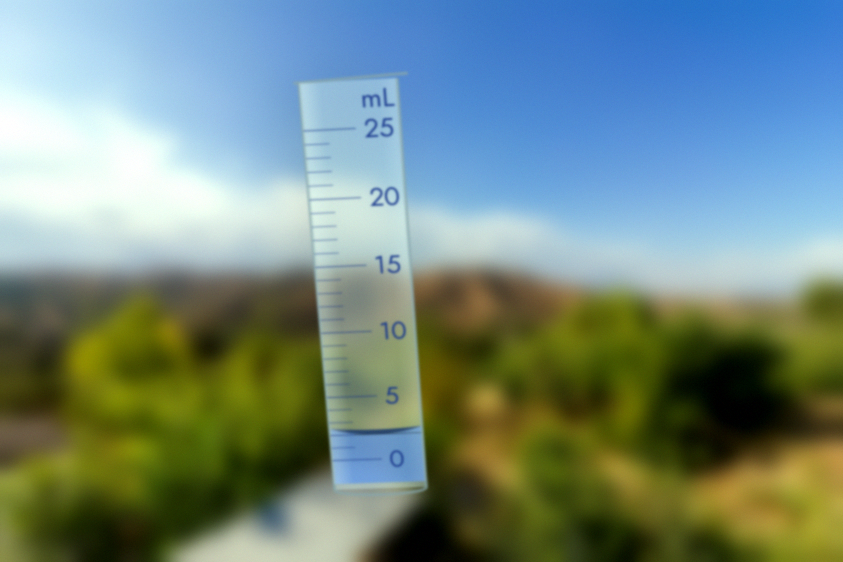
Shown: value=2 unit=mL
